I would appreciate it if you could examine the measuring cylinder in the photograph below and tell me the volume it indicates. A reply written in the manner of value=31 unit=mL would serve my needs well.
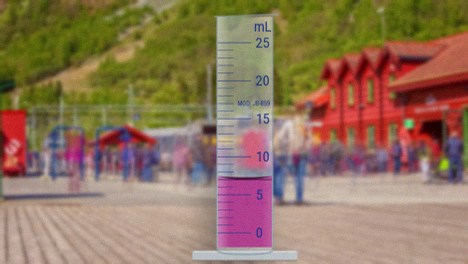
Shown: value=7 unit=mL
